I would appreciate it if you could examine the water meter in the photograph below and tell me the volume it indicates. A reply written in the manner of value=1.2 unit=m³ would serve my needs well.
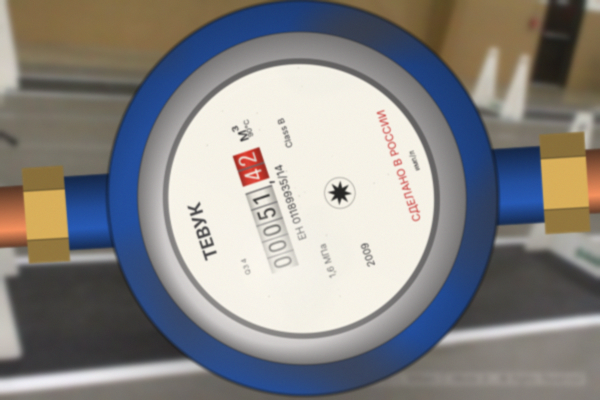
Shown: value=51.42 unit=m³
